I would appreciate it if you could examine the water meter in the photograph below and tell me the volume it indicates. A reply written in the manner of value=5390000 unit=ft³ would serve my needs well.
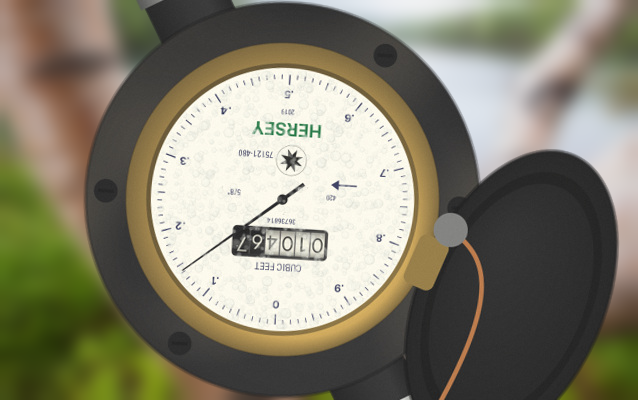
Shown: value=10467.14 unit=ft³
